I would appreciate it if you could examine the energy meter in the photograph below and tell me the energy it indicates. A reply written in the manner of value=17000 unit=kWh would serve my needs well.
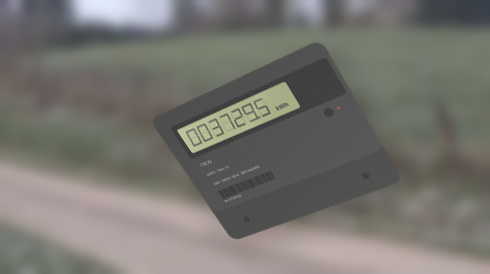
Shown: value=3729.5 unit=kWh
